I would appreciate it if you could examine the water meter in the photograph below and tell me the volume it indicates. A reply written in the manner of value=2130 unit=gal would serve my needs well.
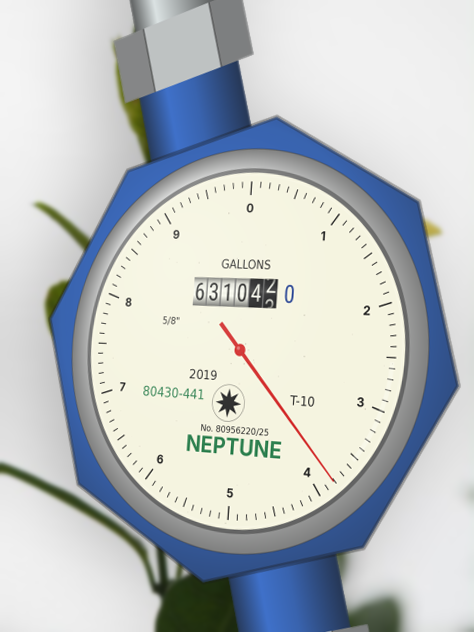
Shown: value=6310423.8 unit=gal
